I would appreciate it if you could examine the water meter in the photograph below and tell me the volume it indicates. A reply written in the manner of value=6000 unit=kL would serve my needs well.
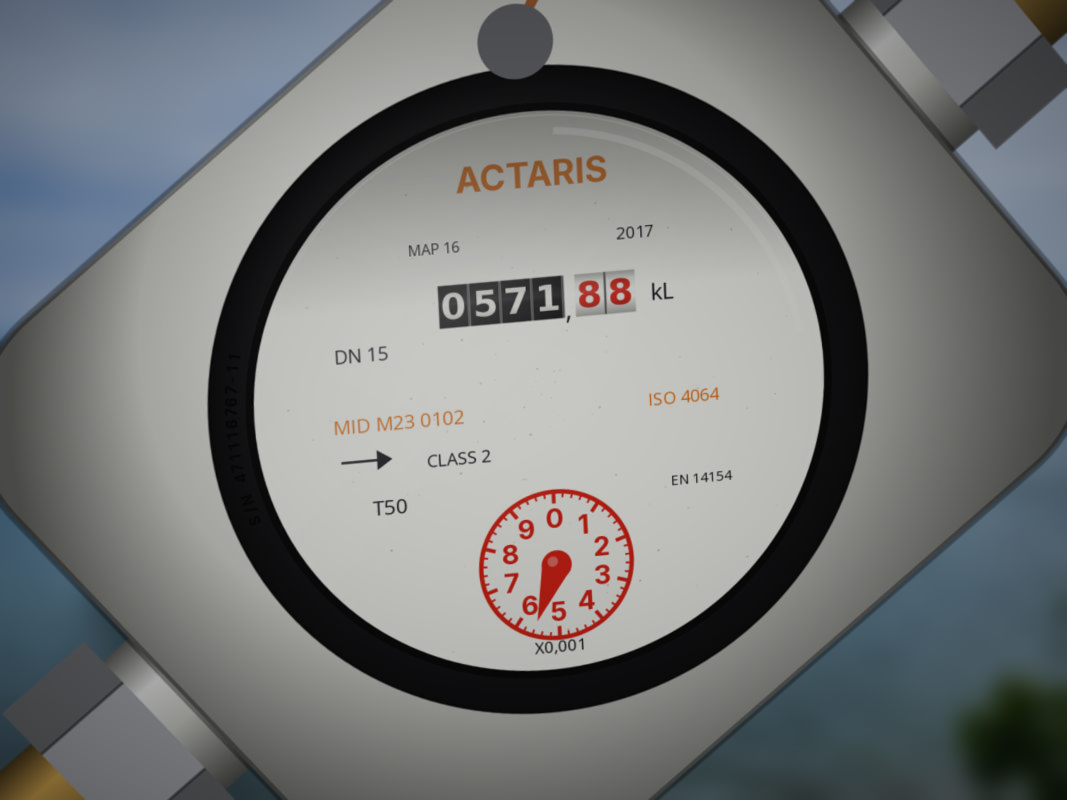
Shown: value=571.885 unit=kL
